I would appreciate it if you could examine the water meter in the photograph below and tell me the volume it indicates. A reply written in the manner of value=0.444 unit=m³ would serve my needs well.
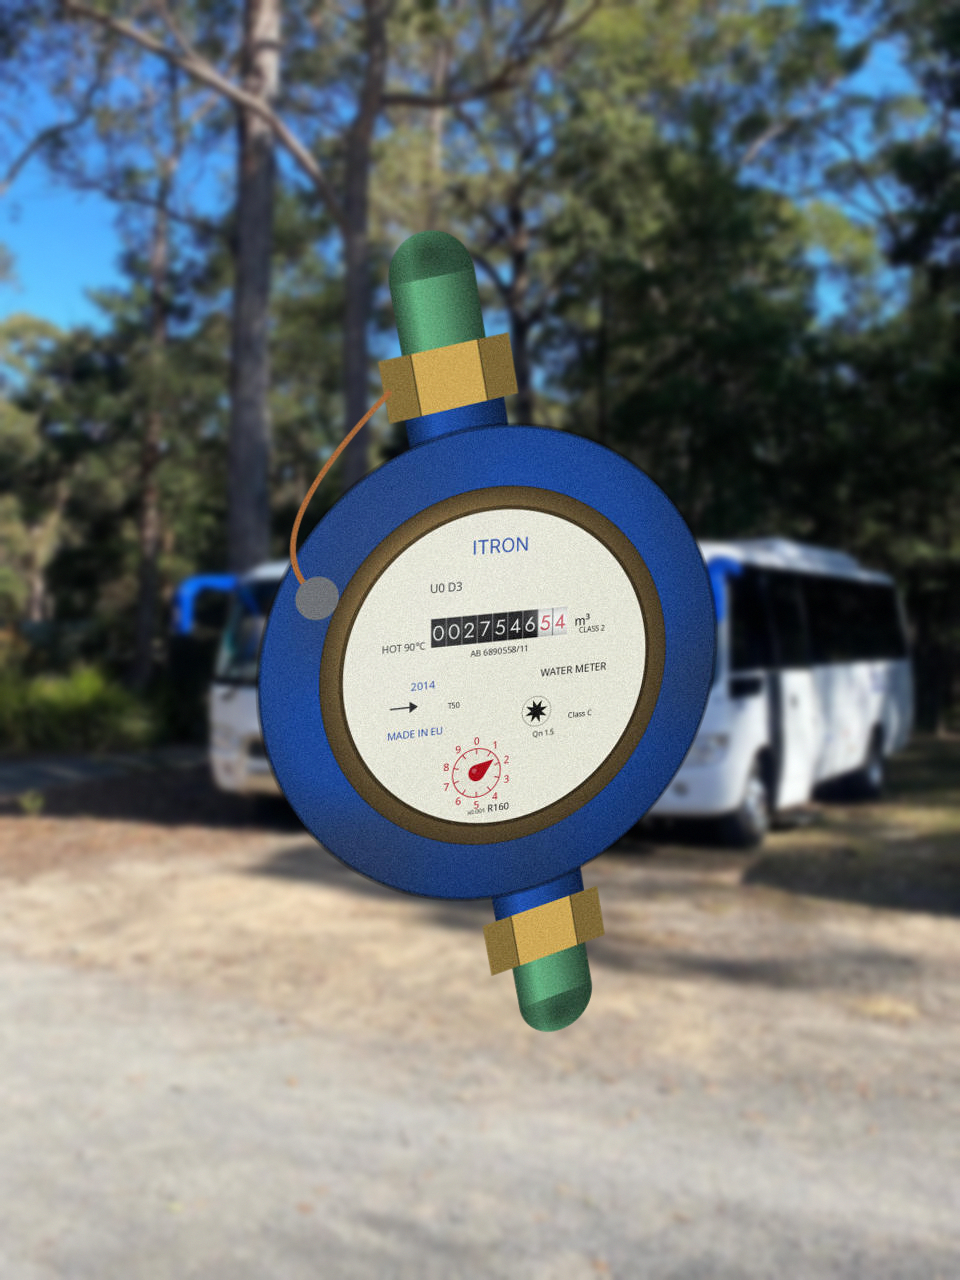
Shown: value=27546.541 unit=m³
